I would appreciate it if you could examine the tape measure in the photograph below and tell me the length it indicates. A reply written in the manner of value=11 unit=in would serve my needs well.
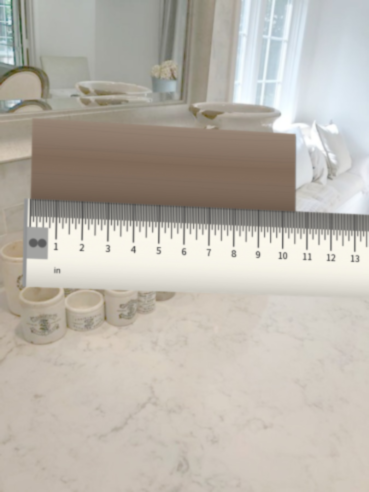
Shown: value=10.5 unit=in
